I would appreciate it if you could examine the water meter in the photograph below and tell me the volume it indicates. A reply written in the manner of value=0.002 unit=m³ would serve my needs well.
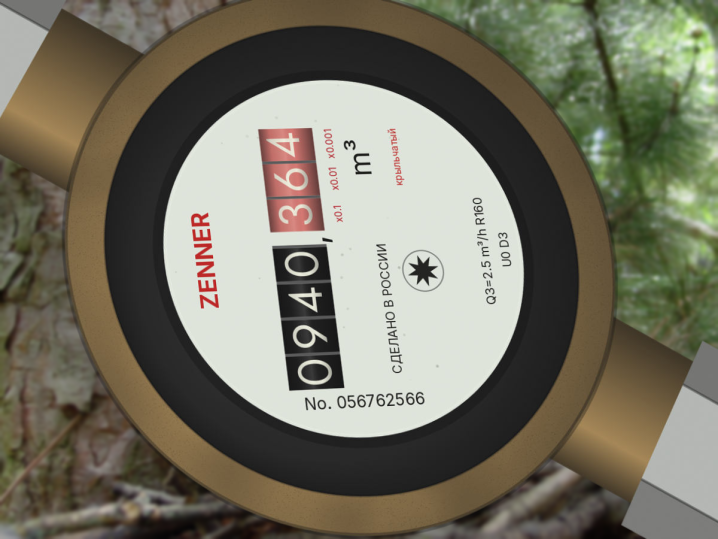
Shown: value=940.364 unit=m³
